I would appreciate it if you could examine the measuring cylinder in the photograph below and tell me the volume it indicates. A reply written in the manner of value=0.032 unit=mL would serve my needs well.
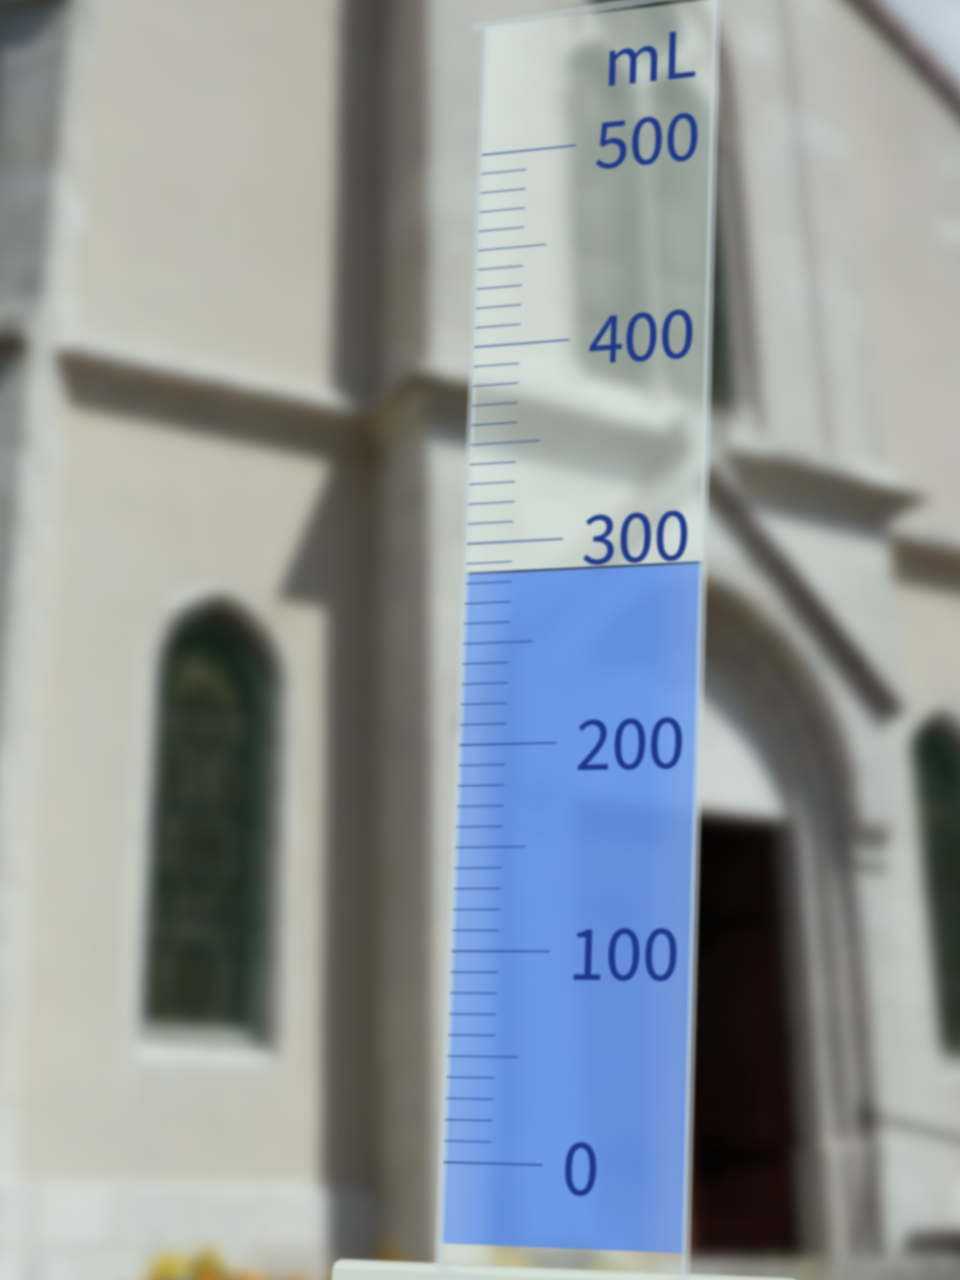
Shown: value=285 unit=mL
